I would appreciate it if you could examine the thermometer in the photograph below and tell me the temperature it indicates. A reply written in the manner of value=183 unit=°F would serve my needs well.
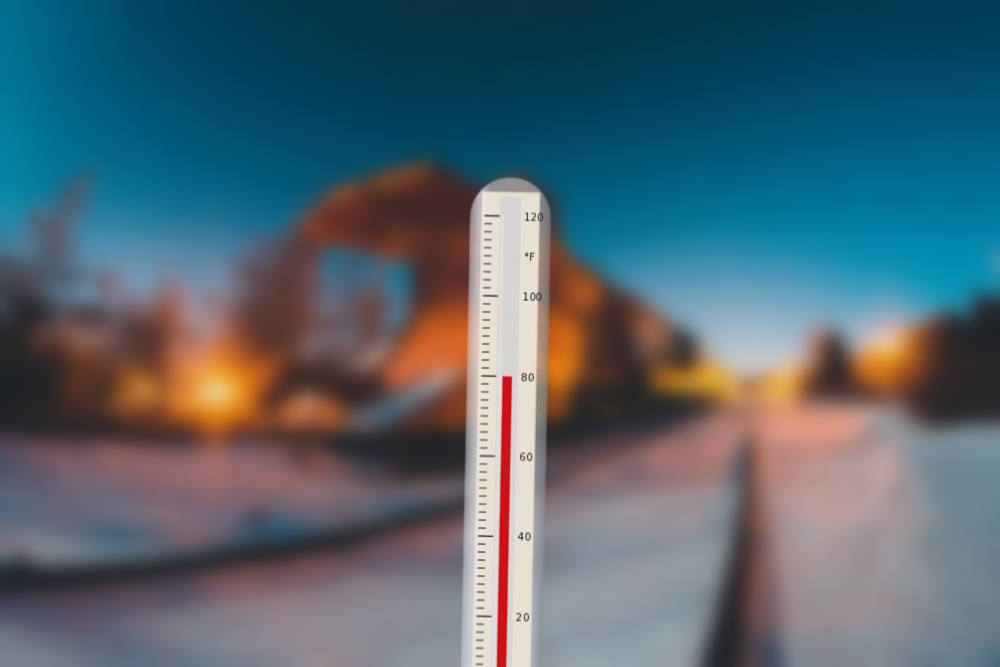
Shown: value=80 unit=°F
